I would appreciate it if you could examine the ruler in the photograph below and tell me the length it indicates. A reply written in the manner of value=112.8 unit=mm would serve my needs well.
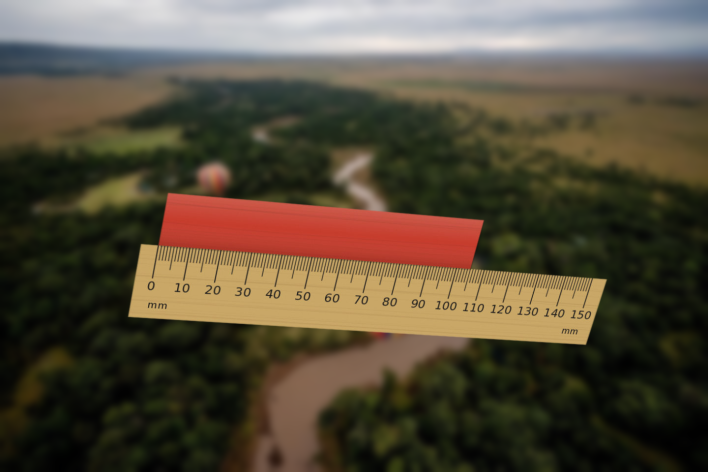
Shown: value=105 unit=mm
